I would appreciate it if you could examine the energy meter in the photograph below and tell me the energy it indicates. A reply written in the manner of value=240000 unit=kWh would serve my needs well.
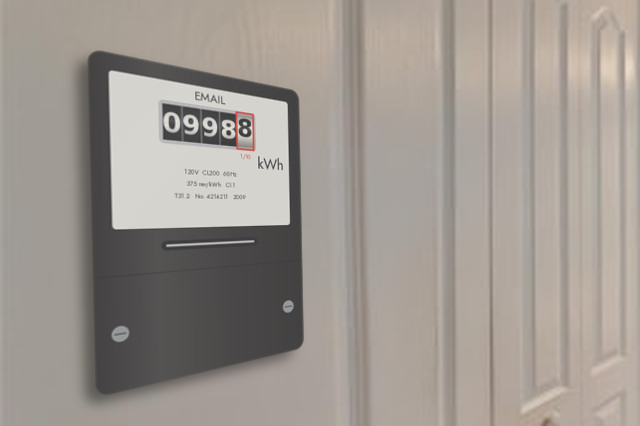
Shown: value=998.8 unit=kWh
